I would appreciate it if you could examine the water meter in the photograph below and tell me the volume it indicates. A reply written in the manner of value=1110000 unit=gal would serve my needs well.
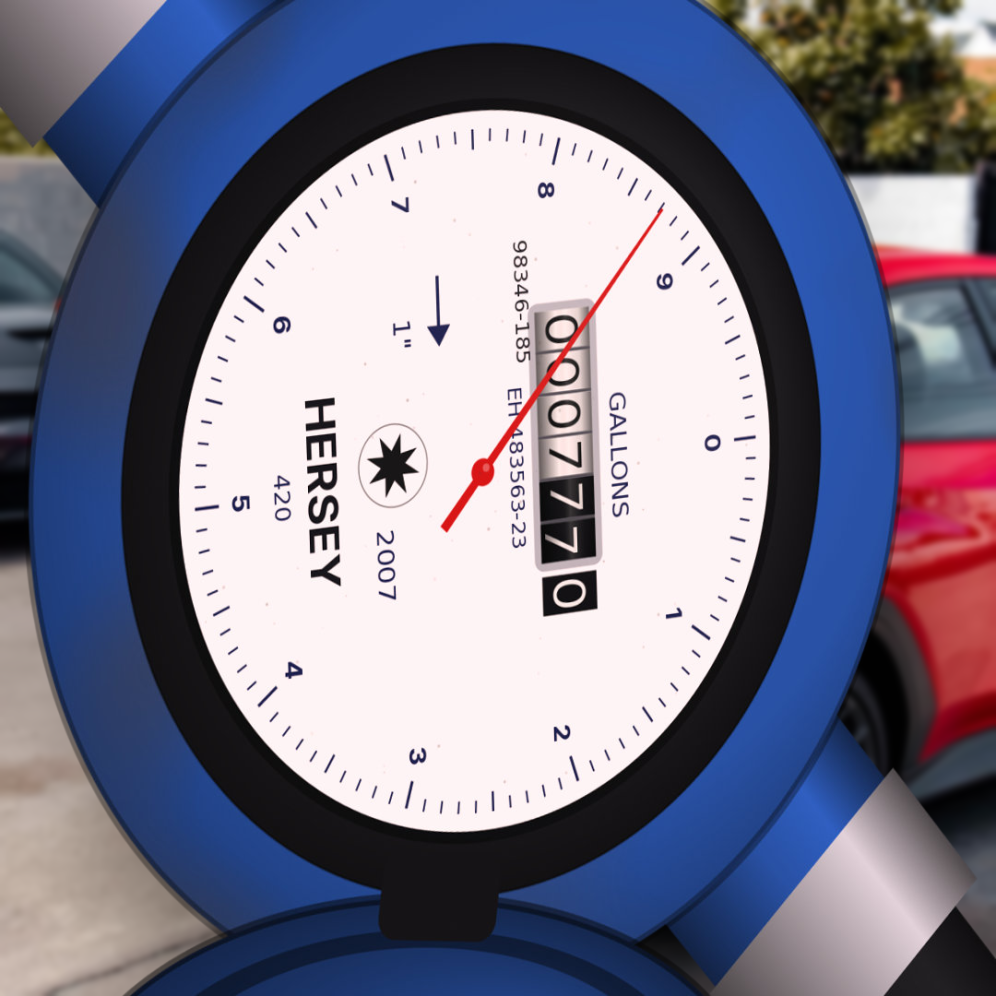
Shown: value=7768.7 unit=gal
